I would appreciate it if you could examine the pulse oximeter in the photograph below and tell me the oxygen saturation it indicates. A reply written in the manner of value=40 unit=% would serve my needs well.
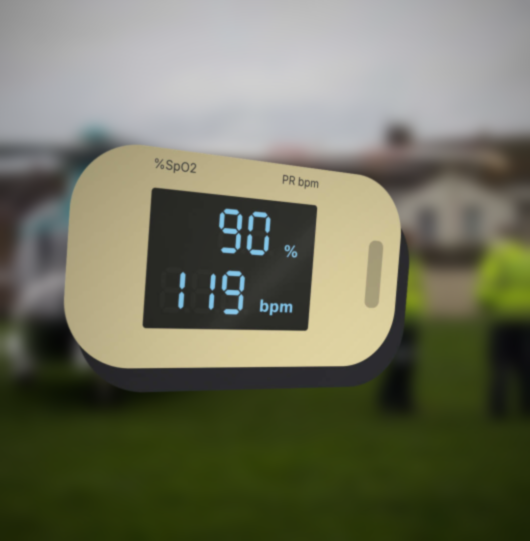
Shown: value=90 unit=%
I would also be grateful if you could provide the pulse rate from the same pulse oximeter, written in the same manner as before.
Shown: value=119 unit=bpm
